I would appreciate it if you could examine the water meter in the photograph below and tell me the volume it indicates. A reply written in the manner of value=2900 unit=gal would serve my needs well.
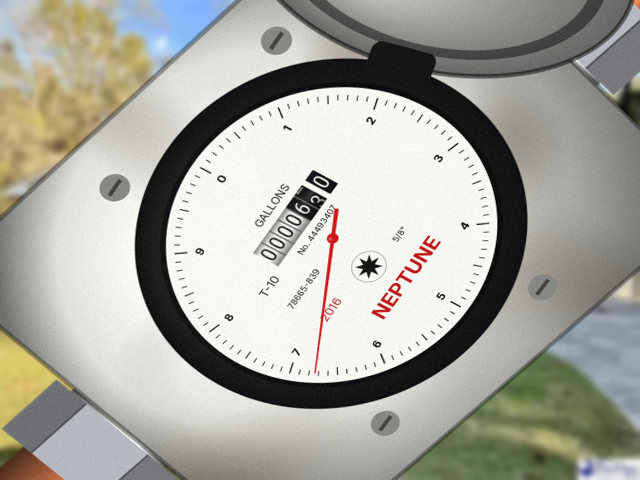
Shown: value=626.7 unit=gal
